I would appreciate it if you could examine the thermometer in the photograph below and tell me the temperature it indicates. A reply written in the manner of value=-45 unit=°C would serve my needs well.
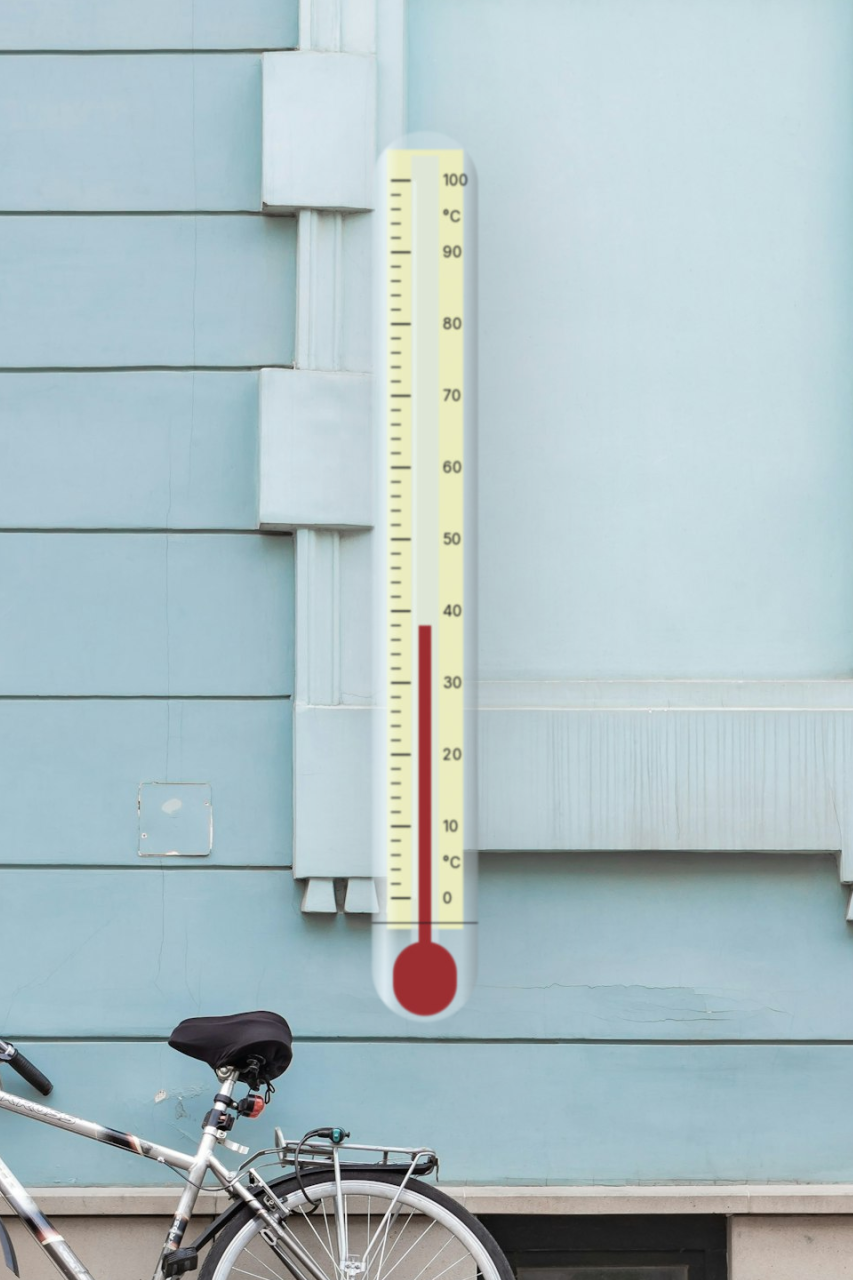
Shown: value=38 unit=°C
